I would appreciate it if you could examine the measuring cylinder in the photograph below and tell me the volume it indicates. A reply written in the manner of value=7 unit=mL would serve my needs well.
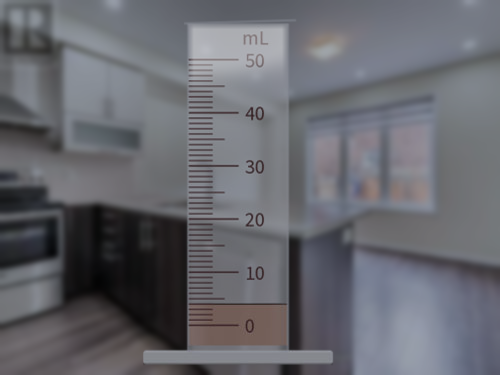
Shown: value=4 unit=mL
